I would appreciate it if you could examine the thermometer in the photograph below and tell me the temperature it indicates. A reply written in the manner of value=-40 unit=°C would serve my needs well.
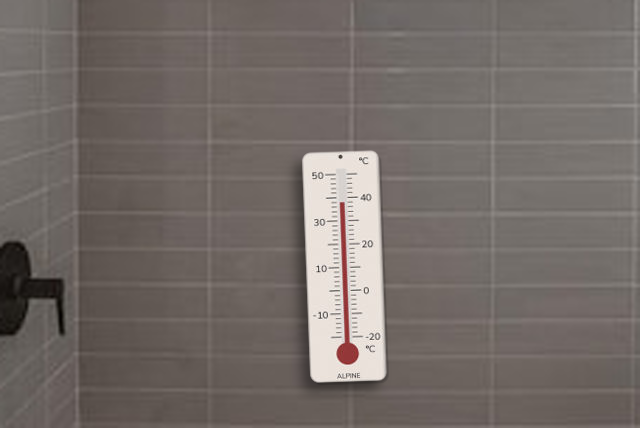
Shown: value=38 unit=°C
